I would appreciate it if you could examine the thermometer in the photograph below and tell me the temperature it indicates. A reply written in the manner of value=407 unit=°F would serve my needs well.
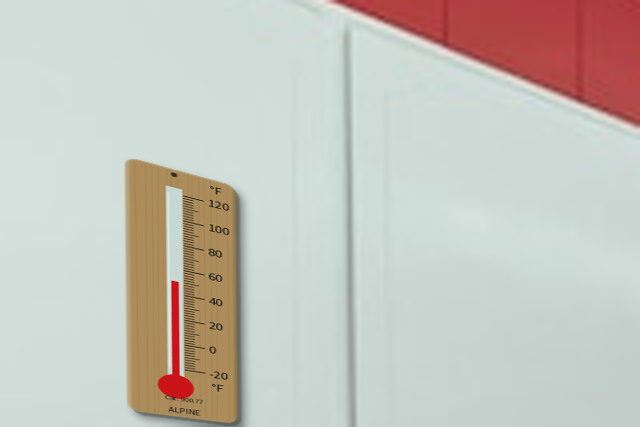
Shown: value=50 unit=°F
